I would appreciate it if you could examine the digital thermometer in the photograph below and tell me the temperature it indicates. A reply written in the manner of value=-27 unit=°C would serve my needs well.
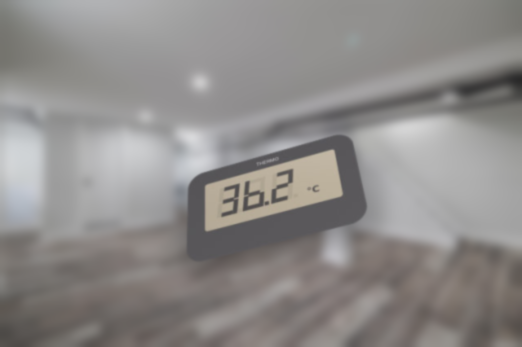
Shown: value=36.2 unit=°C
